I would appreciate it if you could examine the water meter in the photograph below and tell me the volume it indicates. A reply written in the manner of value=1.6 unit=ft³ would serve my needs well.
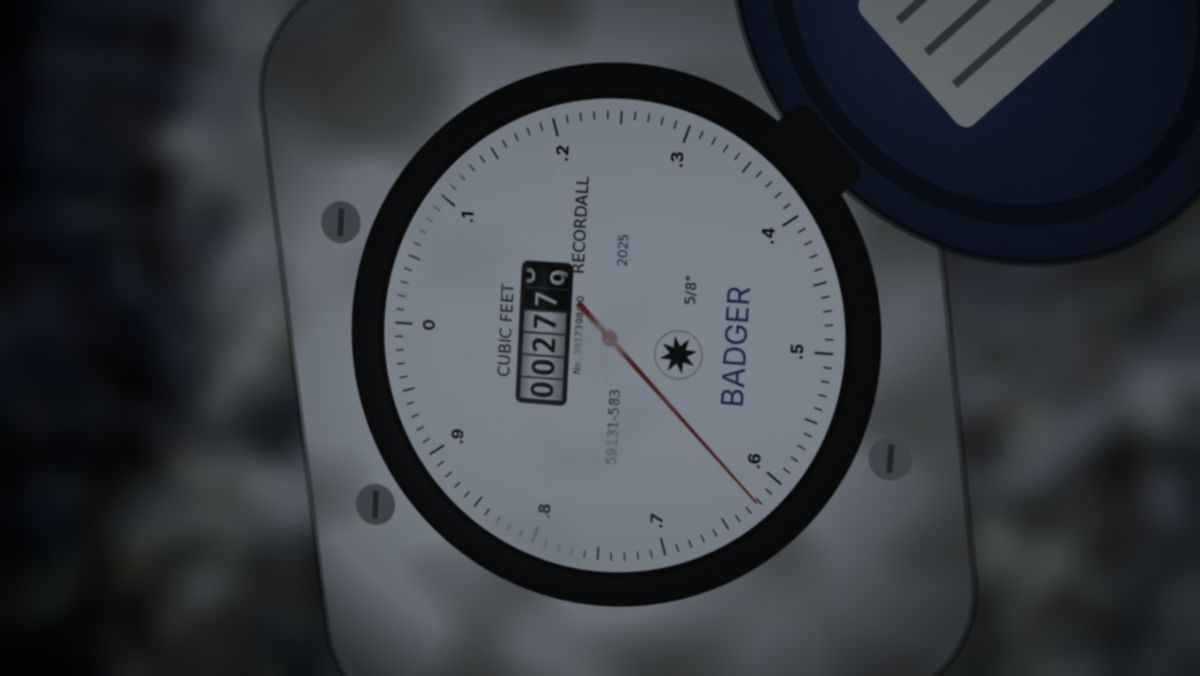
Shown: value=2778.62 unit=ft³
